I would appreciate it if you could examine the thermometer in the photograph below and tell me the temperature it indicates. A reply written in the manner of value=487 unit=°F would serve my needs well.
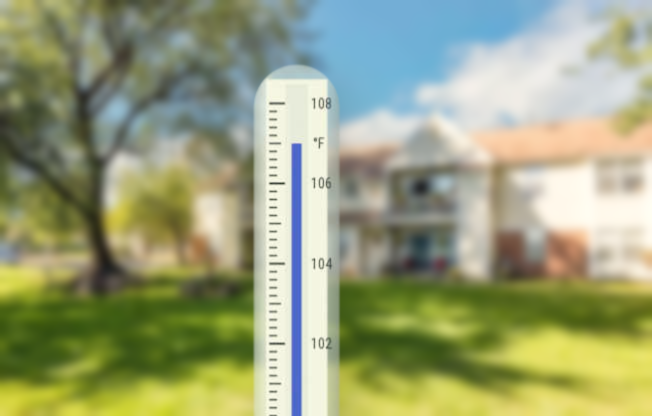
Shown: value=107 unit=°F
